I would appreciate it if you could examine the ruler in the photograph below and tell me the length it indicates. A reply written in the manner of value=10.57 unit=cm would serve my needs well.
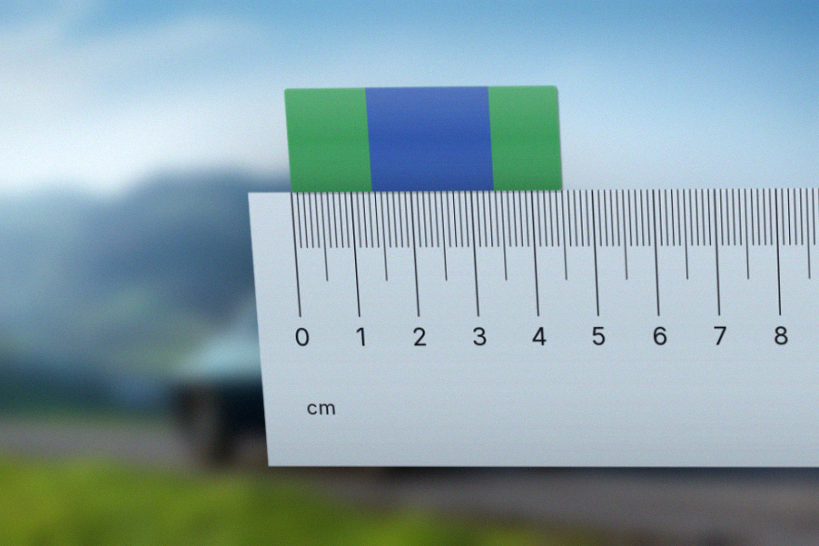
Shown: value=4.5 unit=cm
